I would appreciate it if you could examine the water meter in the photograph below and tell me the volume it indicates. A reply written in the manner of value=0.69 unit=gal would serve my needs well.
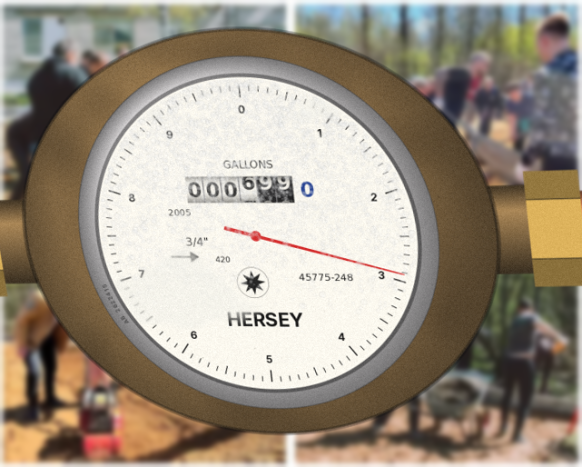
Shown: value=6992.9 unit=gal
